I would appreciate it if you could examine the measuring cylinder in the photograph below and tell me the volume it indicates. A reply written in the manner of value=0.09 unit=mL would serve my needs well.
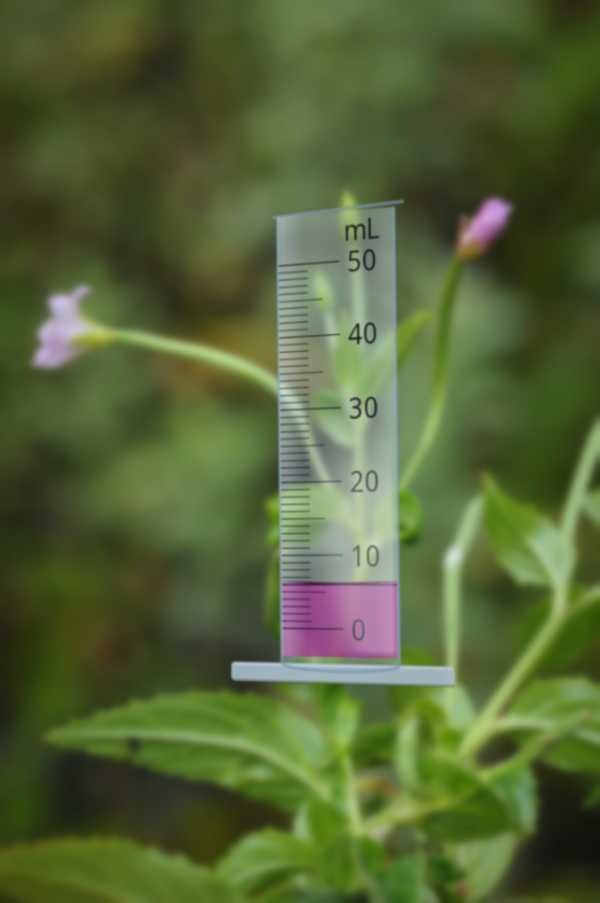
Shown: value=6 unit=mL
